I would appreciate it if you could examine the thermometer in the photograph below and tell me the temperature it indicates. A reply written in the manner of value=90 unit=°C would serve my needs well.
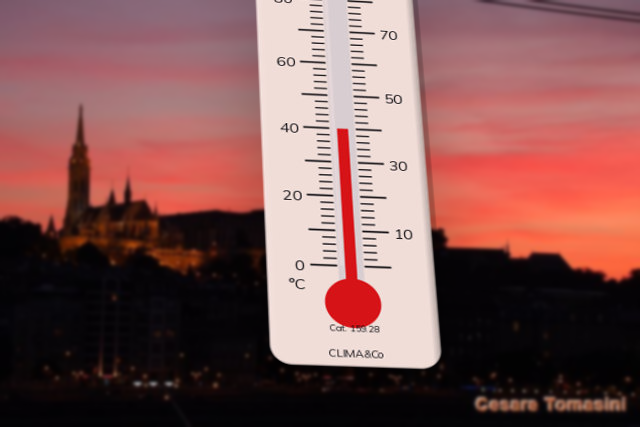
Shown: value=40 unit=°C
